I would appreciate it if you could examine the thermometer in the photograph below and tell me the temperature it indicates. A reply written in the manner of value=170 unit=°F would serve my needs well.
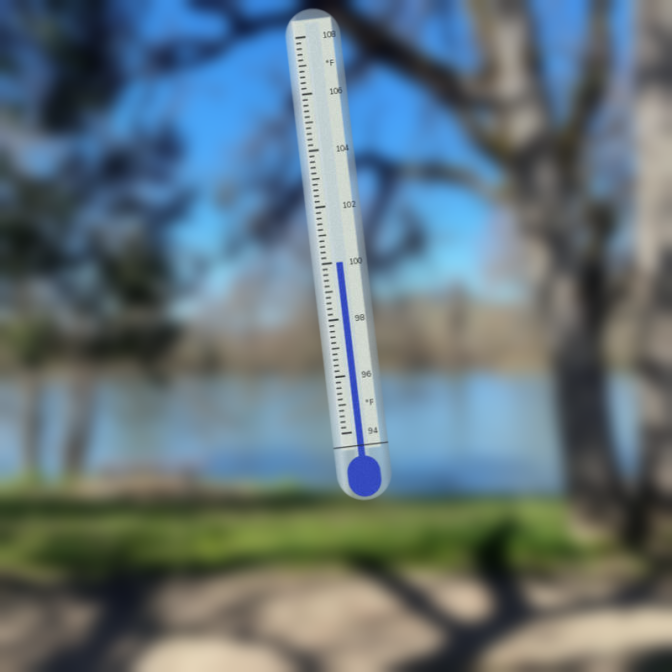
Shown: value=100 unit=°F
